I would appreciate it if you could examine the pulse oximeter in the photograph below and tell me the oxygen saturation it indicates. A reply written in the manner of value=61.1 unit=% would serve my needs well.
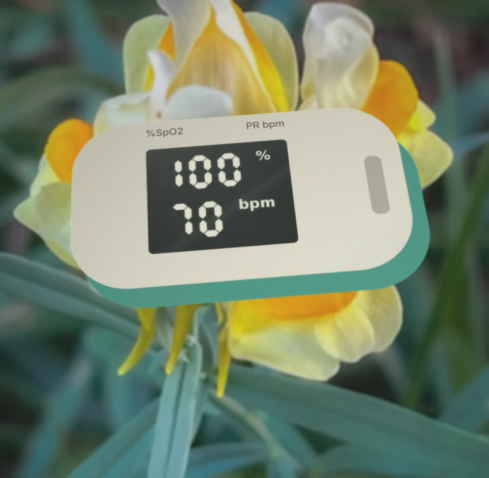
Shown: value=100 unit=%
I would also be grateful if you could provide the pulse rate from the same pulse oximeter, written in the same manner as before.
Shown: value=70 unit=bpm
